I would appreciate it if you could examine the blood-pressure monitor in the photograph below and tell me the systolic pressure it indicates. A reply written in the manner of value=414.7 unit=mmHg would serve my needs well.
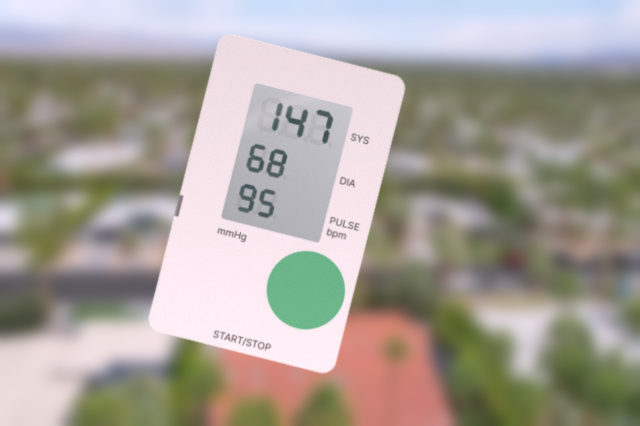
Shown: value=147 unit=mmHg
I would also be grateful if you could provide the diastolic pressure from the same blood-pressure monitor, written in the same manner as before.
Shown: value=68 unit=mmHg
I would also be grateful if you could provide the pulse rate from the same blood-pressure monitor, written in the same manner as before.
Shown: value=95 unit=bpm
